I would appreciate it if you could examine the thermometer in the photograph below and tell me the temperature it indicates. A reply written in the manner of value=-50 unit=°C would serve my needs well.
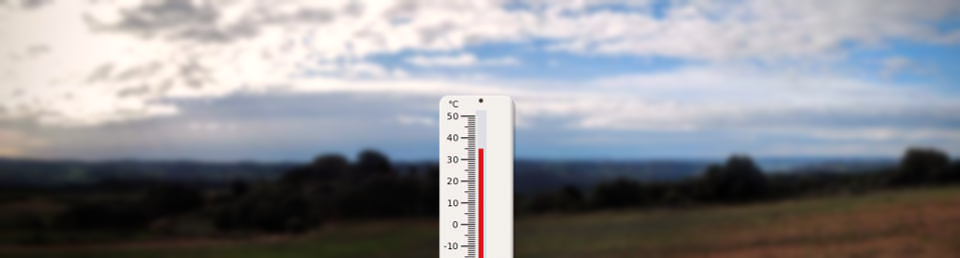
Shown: value=35 unit=°C
